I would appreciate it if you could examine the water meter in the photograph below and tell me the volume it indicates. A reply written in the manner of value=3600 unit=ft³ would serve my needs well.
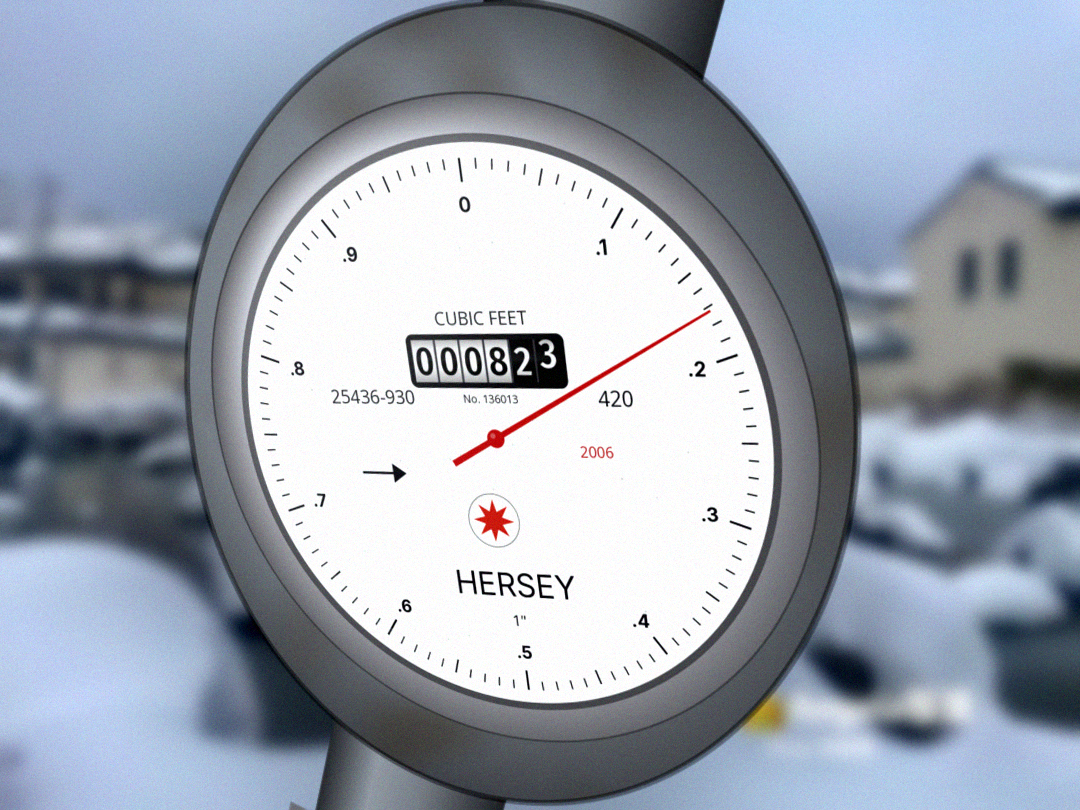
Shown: value=823.17 unit=ft³
